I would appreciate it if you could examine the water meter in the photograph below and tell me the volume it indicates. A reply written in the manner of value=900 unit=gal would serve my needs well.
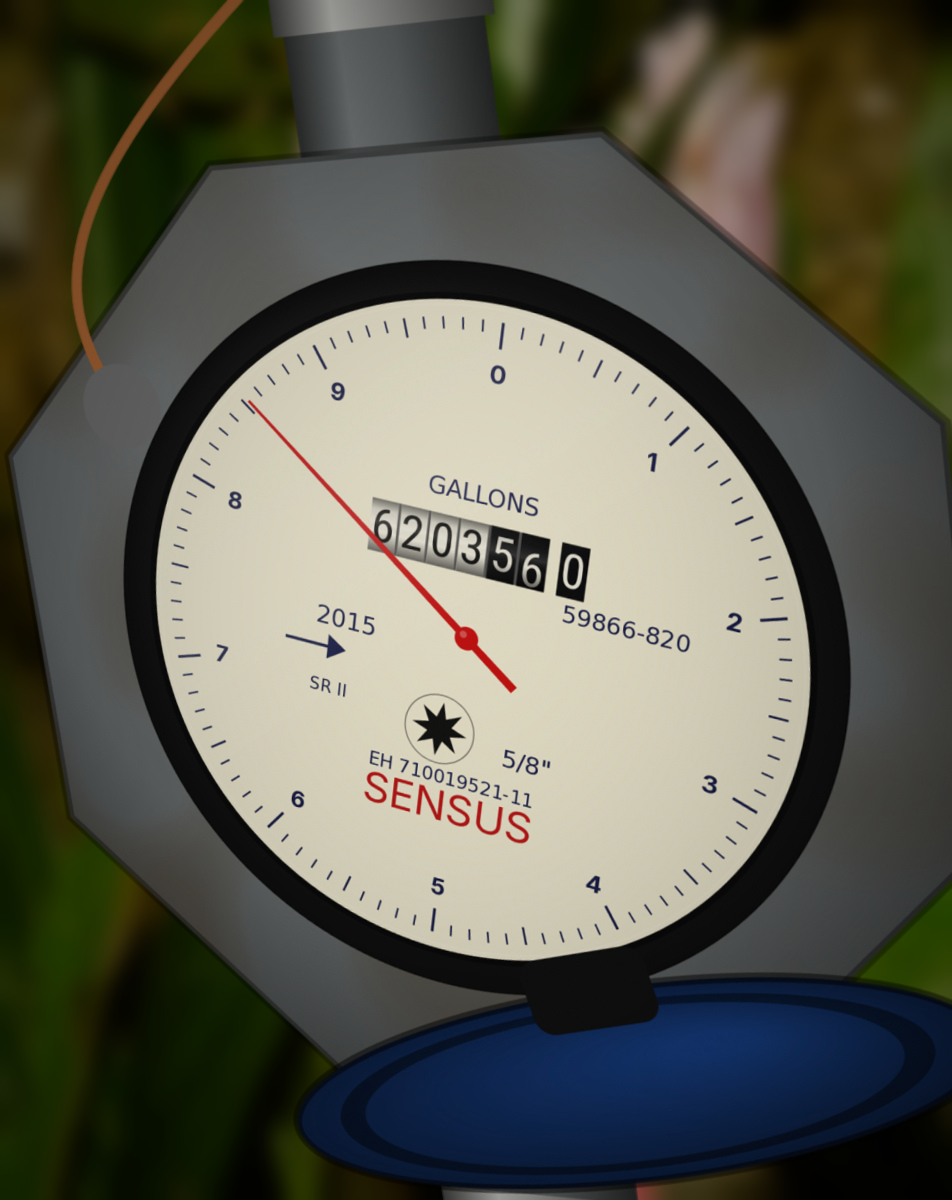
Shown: value=6203558.5 unit=gal
